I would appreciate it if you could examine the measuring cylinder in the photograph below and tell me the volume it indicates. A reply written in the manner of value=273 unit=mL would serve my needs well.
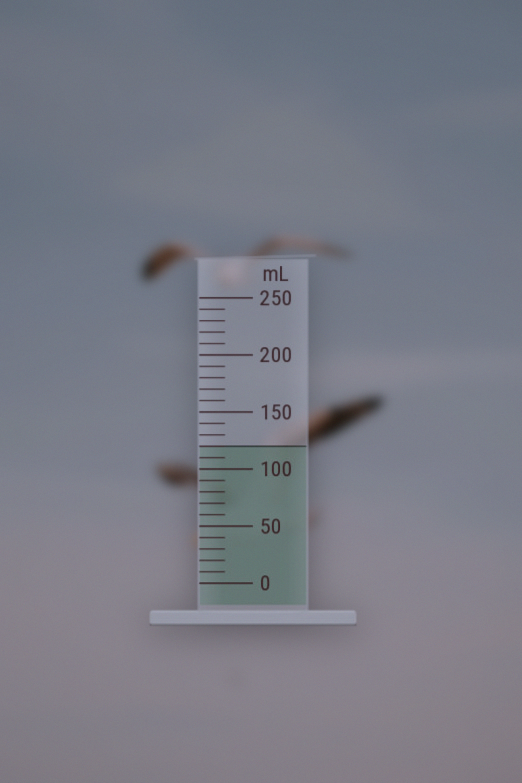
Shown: value=120 unit=mL
